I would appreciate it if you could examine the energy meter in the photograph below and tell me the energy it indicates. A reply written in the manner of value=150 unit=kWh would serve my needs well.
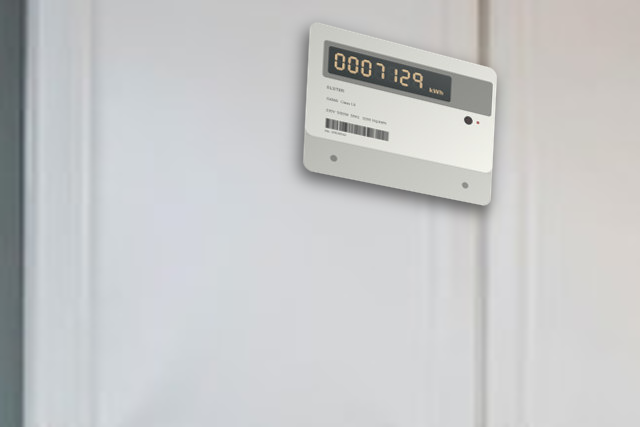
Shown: value=7129 unit=kWh
